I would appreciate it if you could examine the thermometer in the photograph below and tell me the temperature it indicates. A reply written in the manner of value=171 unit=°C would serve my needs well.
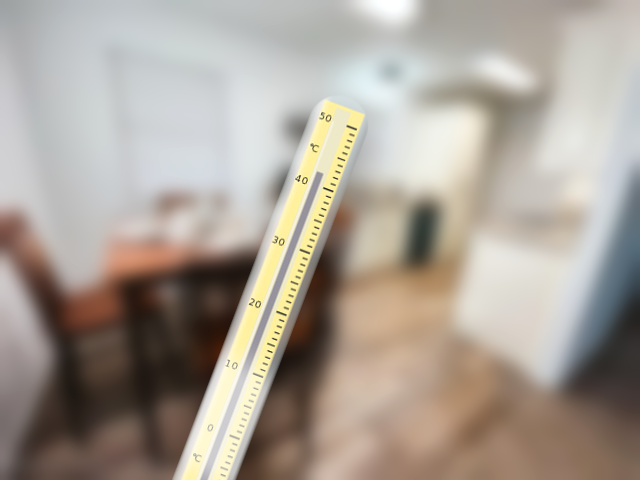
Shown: value=42 unit=°C
